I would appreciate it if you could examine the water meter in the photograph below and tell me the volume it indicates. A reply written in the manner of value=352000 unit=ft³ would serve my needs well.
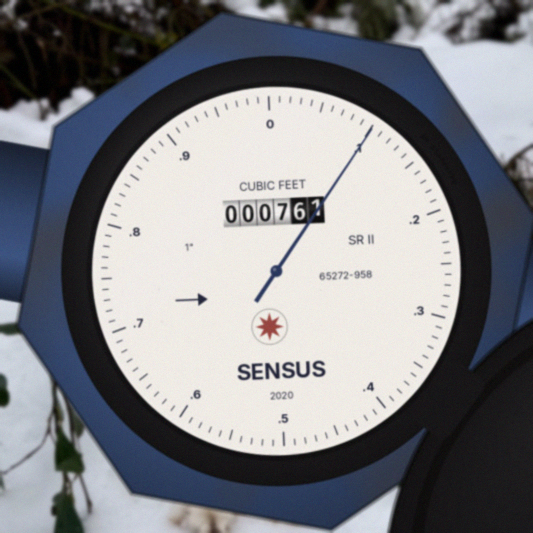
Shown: value=761.10 unit=ft³
